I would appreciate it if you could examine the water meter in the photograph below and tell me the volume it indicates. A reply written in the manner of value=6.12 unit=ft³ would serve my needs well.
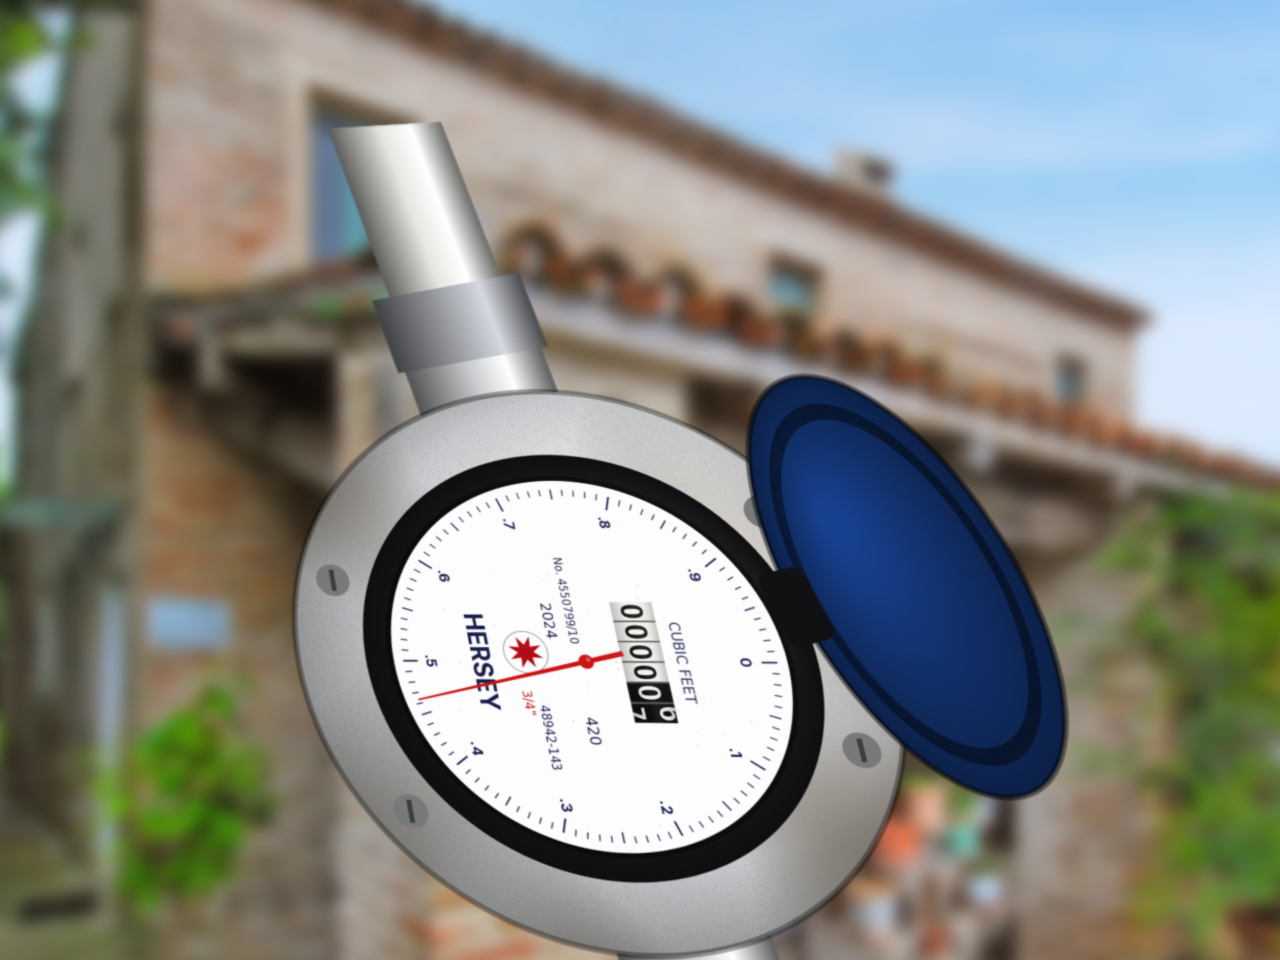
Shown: value=6.46 unit=ft³
